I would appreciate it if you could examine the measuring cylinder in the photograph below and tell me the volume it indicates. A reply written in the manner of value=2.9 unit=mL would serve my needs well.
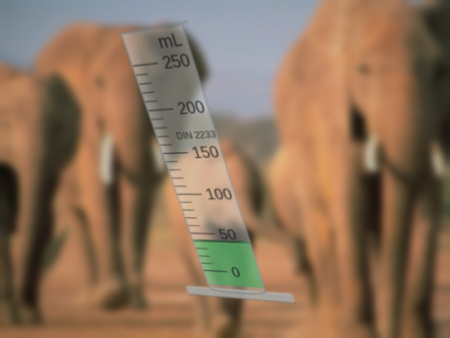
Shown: value=40 unit=mL
